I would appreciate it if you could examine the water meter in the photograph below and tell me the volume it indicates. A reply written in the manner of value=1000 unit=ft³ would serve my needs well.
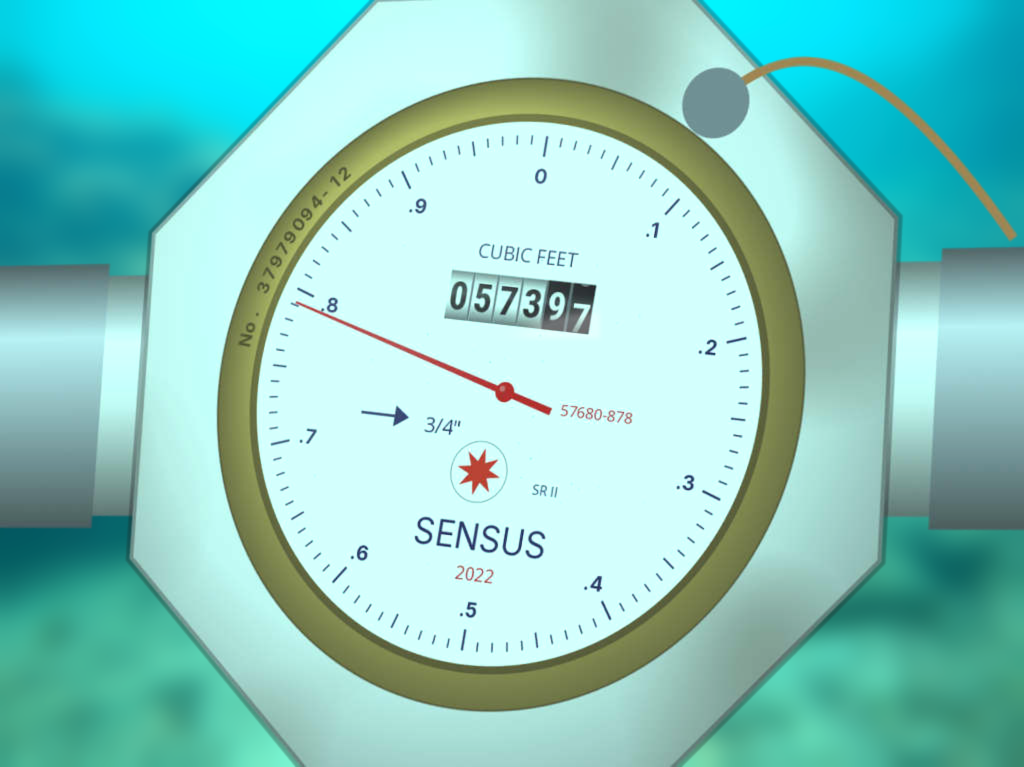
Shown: value=57396.79 unit=ft³
